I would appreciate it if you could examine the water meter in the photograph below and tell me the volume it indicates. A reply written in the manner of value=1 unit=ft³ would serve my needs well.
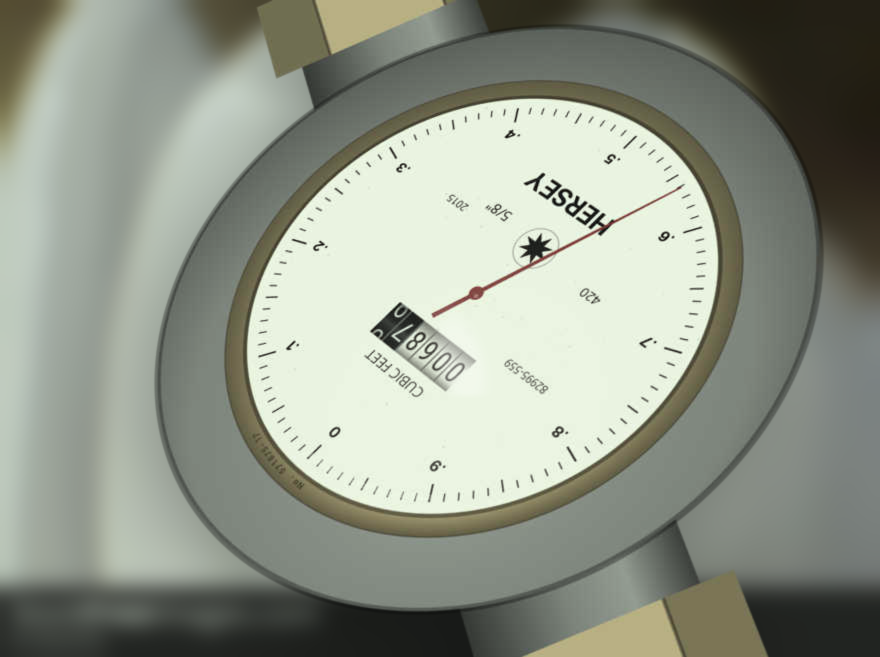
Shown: value=6878.56 unit=ft³
